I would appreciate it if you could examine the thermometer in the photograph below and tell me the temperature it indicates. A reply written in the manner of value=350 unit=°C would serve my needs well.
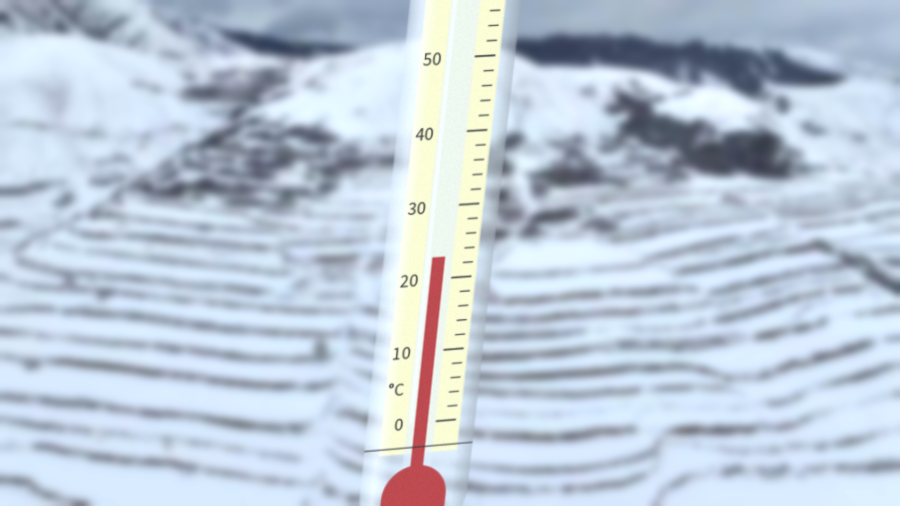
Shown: value=23 unit=°C
